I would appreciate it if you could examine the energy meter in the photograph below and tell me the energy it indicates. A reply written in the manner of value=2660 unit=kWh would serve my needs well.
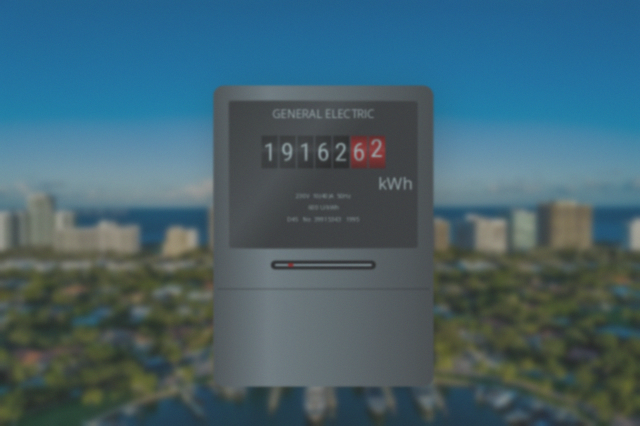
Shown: value=19162.62 unit=kWh
